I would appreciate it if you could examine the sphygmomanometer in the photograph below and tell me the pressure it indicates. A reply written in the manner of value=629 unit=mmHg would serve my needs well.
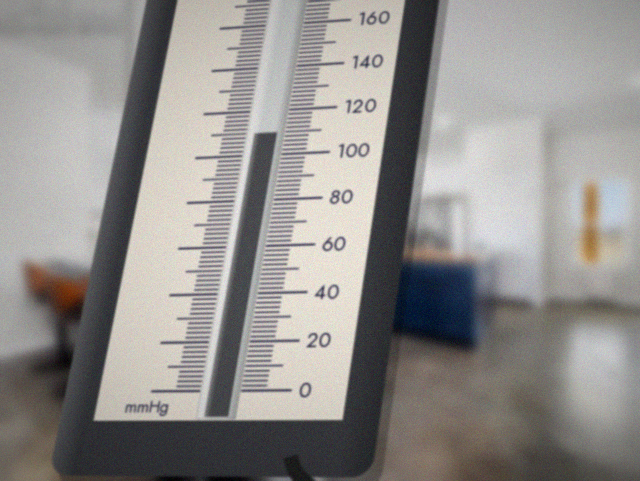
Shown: value=110 unit=mmHg
